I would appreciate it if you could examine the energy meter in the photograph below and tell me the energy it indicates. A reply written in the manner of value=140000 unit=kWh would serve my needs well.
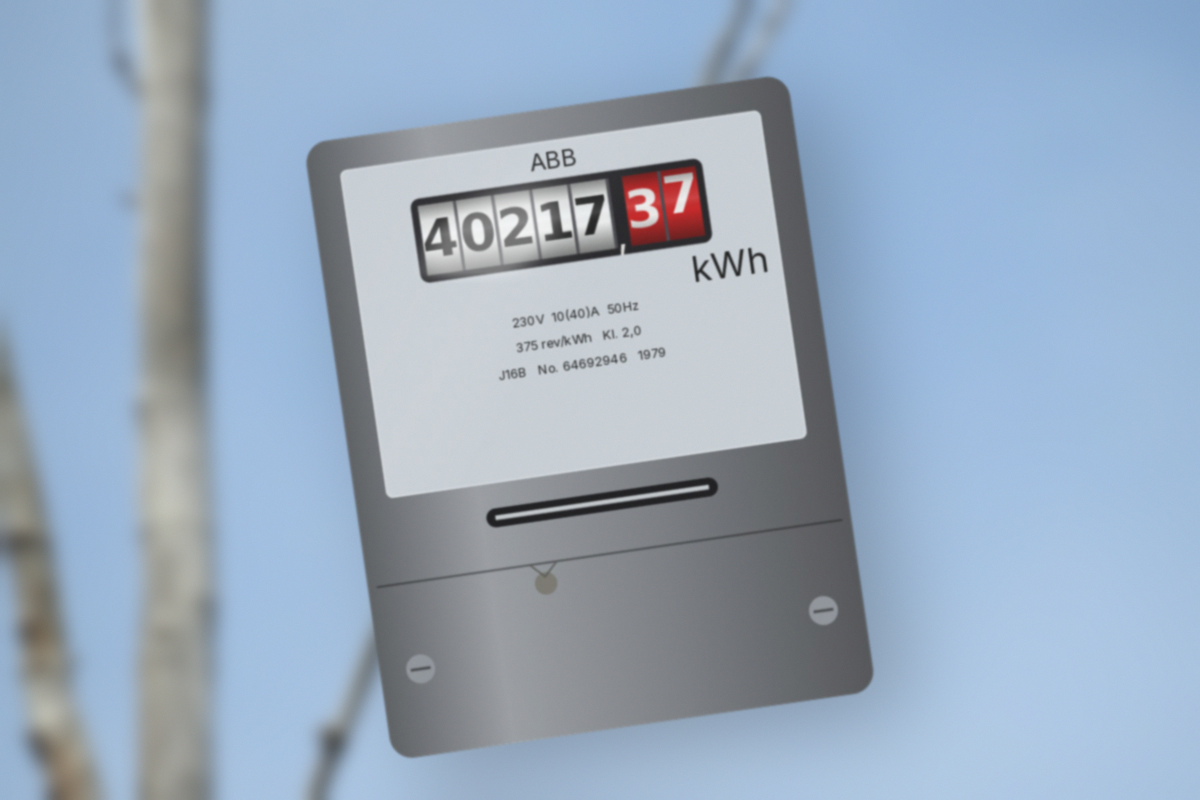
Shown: value=40217.37 unit=kWh
